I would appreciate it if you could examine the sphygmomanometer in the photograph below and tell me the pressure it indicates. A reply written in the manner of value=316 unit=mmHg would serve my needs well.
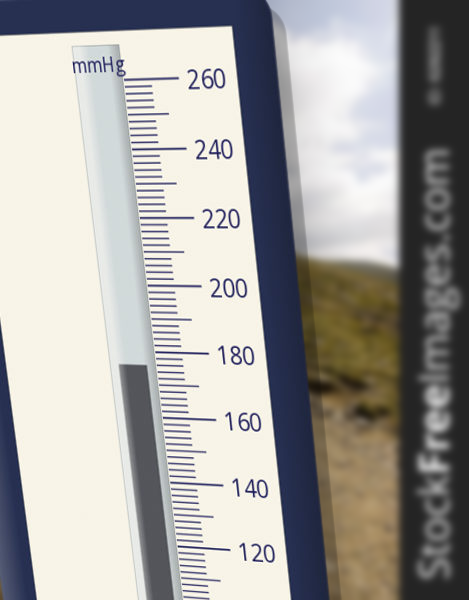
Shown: value=176 unit=mmHg
